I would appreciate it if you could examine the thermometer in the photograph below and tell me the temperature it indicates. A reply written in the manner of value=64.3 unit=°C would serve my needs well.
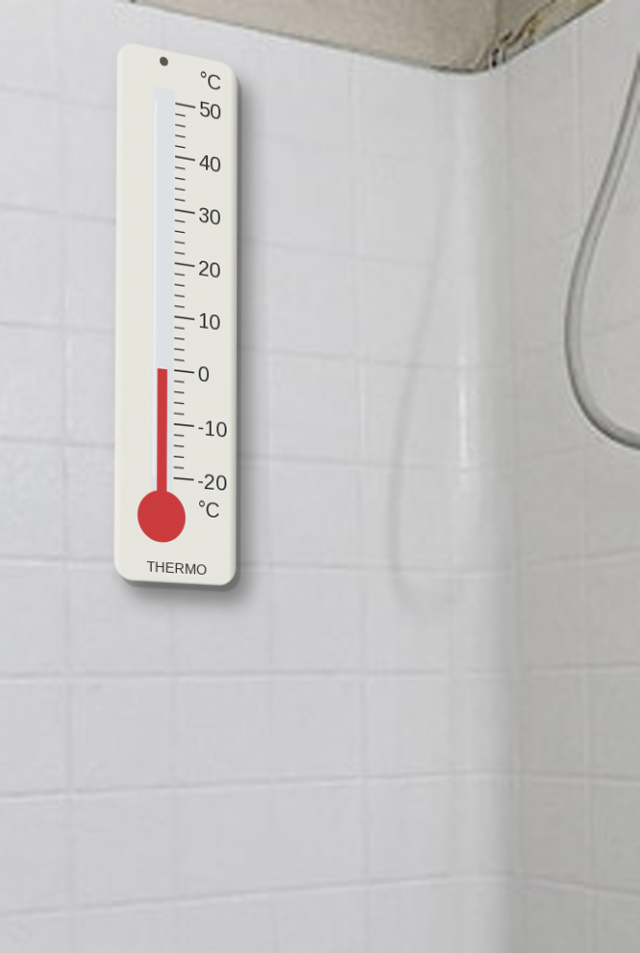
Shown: value=0 unit=°C
